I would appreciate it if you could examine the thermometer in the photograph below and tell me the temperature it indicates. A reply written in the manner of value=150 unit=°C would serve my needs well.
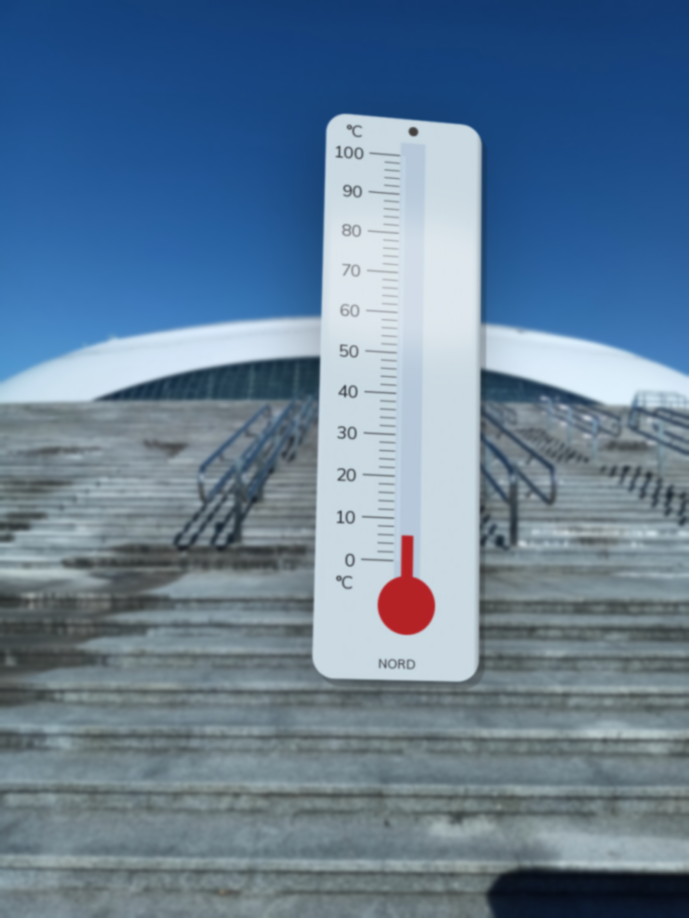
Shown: value=6 unit=°C
